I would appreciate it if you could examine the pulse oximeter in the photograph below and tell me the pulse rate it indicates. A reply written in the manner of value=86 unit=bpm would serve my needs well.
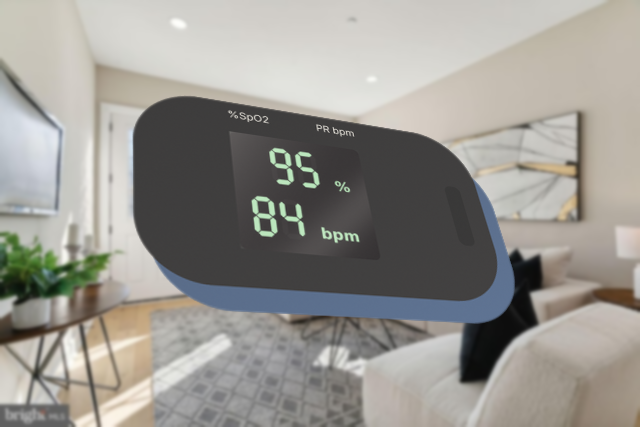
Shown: value=84 unit=bpm
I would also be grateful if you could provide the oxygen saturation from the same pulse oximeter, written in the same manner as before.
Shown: value=95 unit=%
